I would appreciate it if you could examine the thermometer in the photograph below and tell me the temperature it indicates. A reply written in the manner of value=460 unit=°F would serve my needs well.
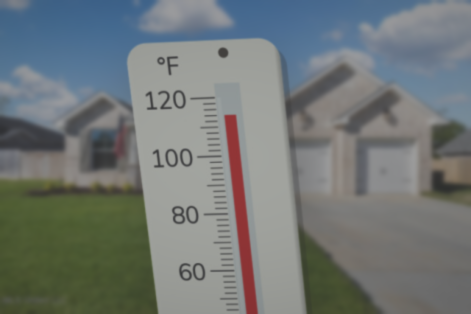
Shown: value=114 unit=°F
